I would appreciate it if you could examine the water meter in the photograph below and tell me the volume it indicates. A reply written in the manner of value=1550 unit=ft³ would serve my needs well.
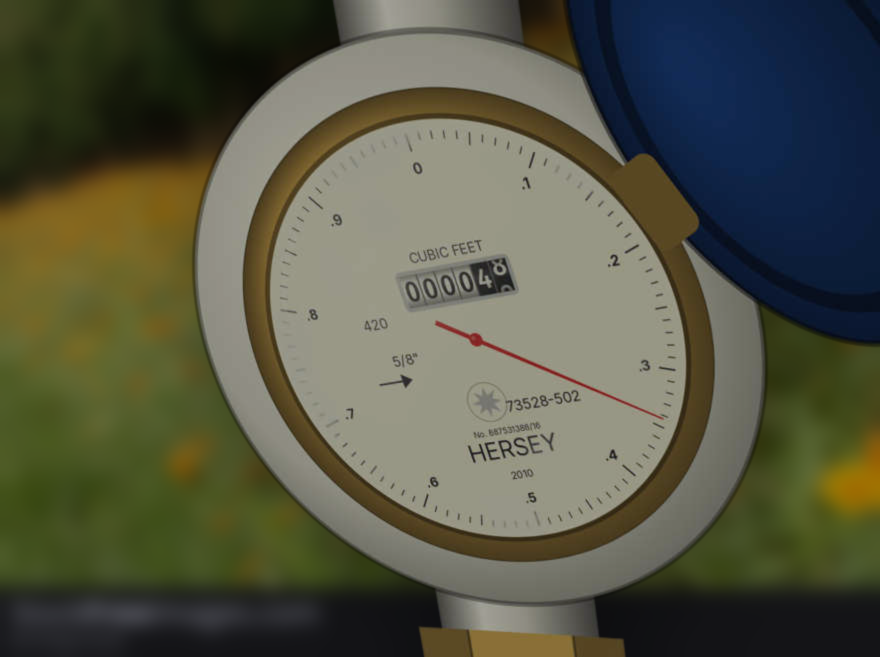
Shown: value=48.34 unit=ft³
